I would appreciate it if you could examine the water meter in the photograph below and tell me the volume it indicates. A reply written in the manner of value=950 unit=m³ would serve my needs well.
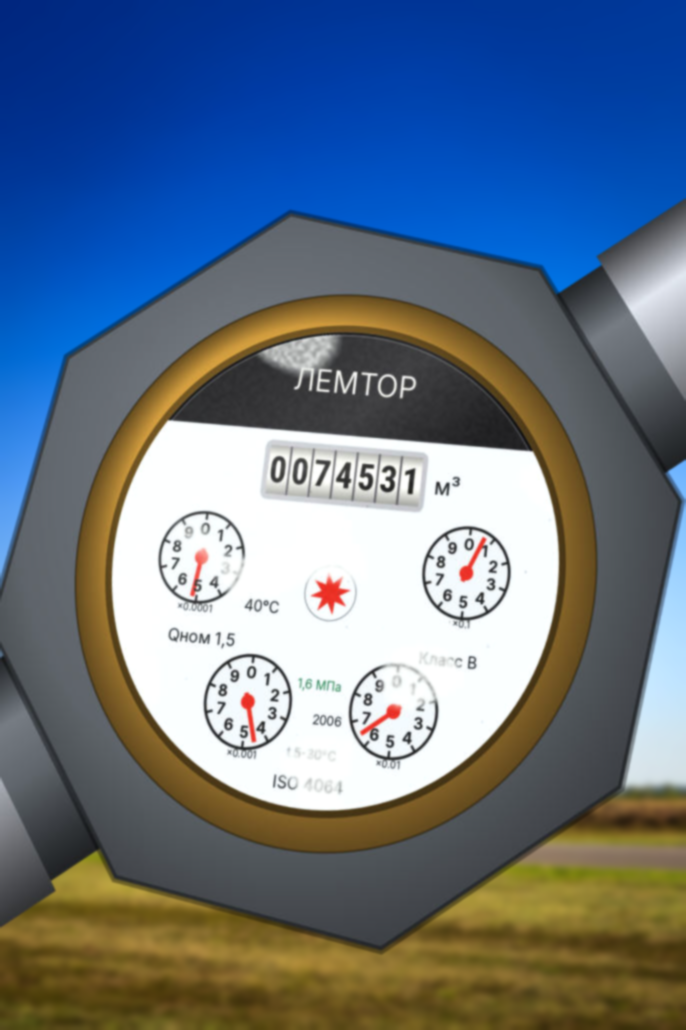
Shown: value=74531.0645 unit=m³
